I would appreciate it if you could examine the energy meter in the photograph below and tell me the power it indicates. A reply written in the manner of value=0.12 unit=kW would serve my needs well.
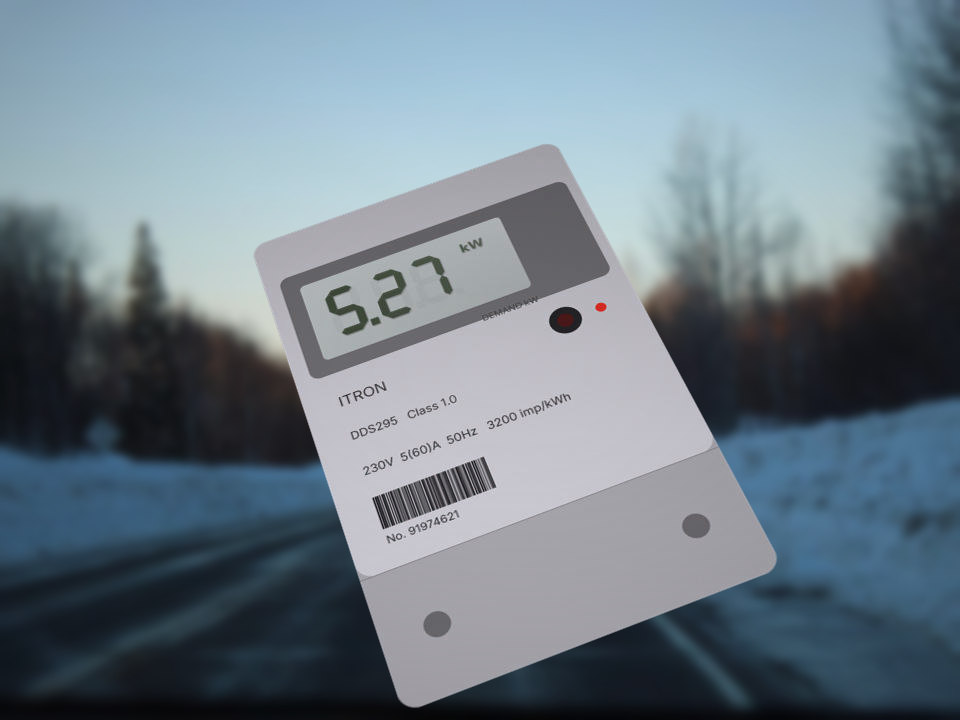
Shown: value=5.27 unit=kW
